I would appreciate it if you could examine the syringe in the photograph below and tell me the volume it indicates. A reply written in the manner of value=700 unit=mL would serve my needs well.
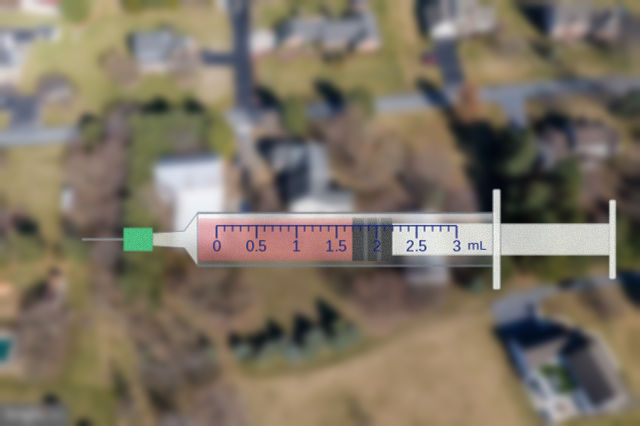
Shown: value=1.7 unit=mL
